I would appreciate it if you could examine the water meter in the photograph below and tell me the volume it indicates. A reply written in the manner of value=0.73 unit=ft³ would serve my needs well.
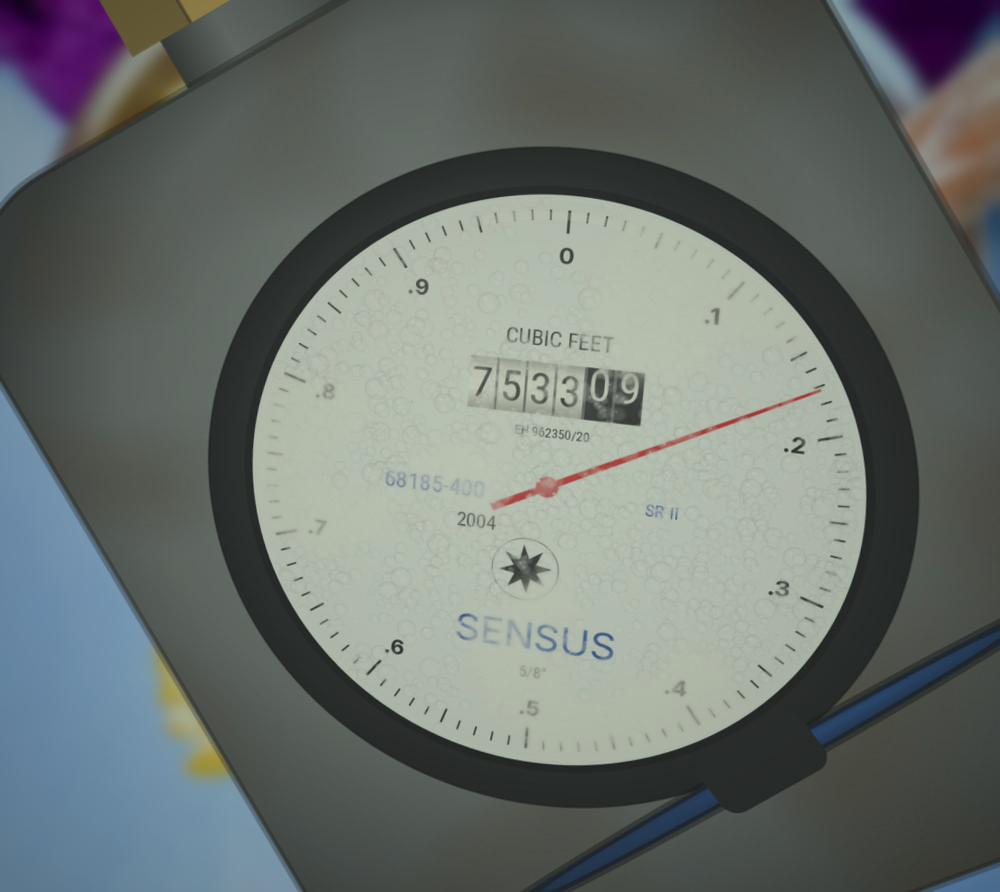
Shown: value=753309.17 unit=ft³
